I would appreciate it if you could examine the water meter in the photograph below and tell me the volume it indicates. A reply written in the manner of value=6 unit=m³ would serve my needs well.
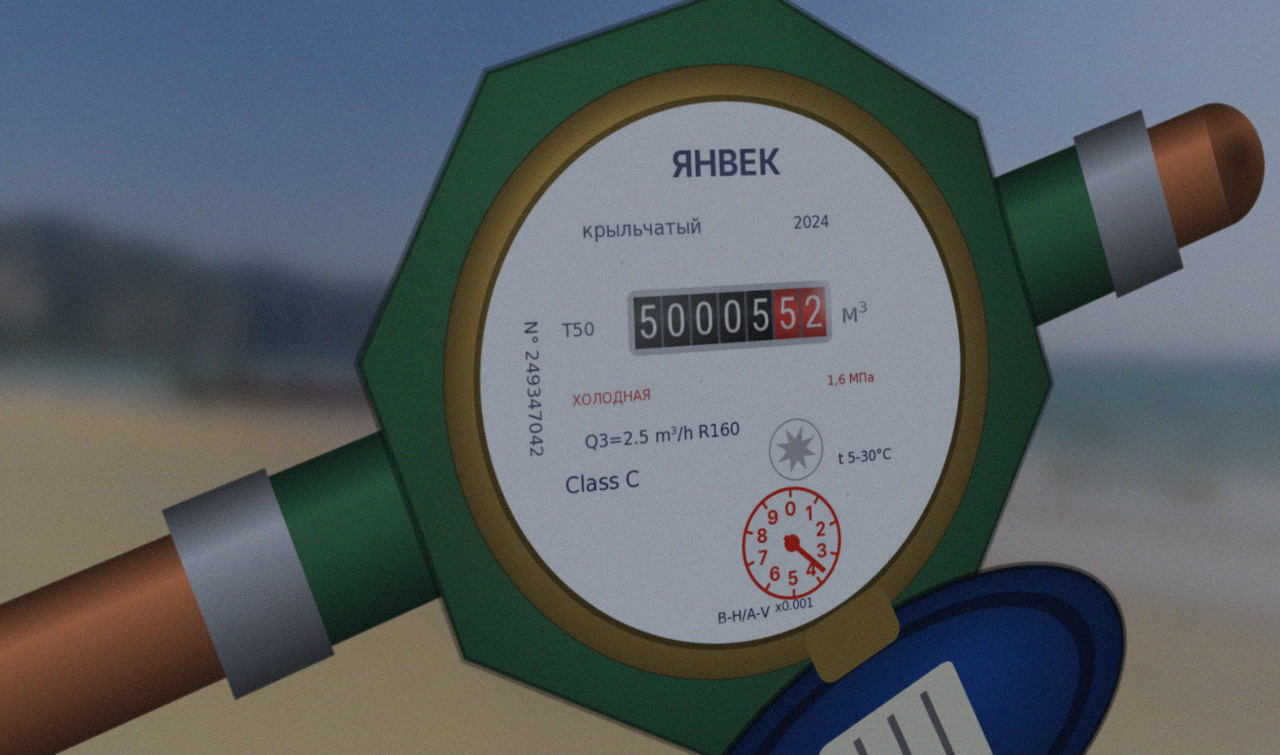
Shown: value=50005.523 unit=m³
